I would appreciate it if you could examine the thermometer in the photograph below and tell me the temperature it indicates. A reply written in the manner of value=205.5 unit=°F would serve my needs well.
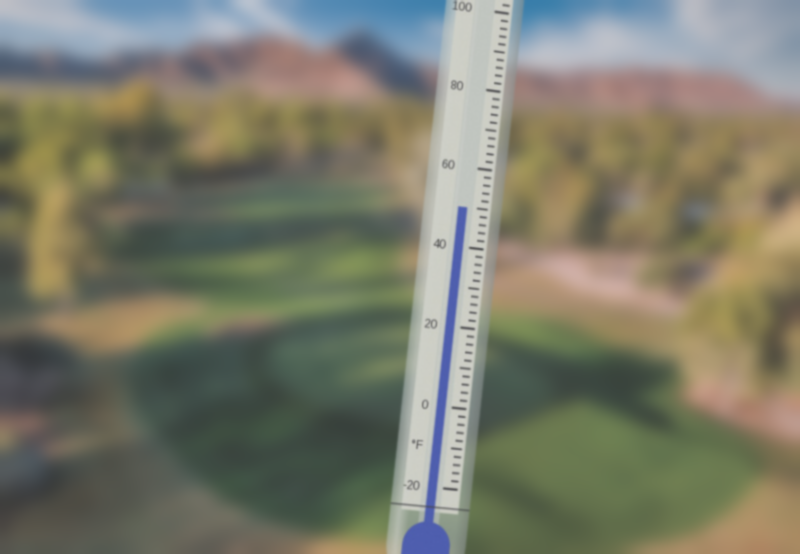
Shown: value=50 unit=°F
